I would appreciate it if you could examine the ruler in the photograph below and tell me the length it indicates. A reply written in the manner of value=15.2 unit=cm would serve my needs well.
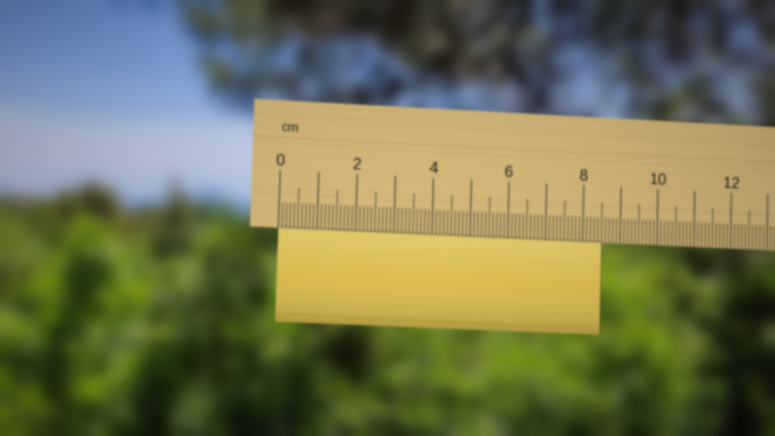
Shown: value=8.5 unit=cm
